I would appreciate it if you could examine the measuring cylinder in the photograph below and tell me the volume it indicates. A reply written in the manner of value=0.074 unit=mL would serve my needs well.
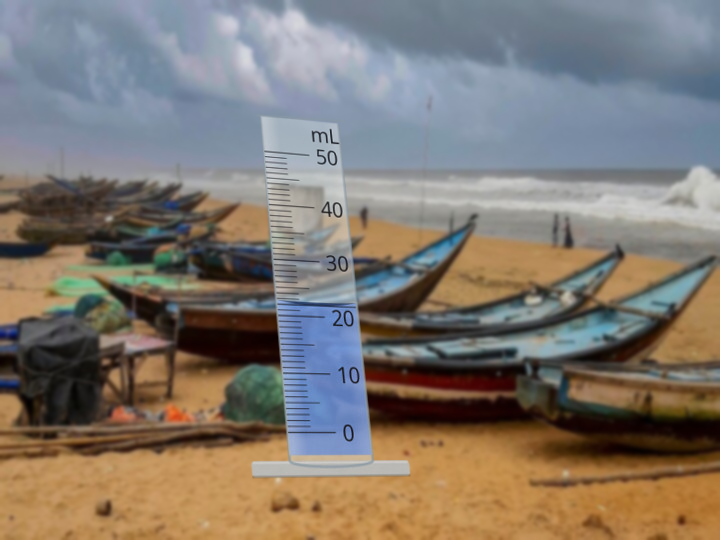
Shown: value=22 unit=mL
